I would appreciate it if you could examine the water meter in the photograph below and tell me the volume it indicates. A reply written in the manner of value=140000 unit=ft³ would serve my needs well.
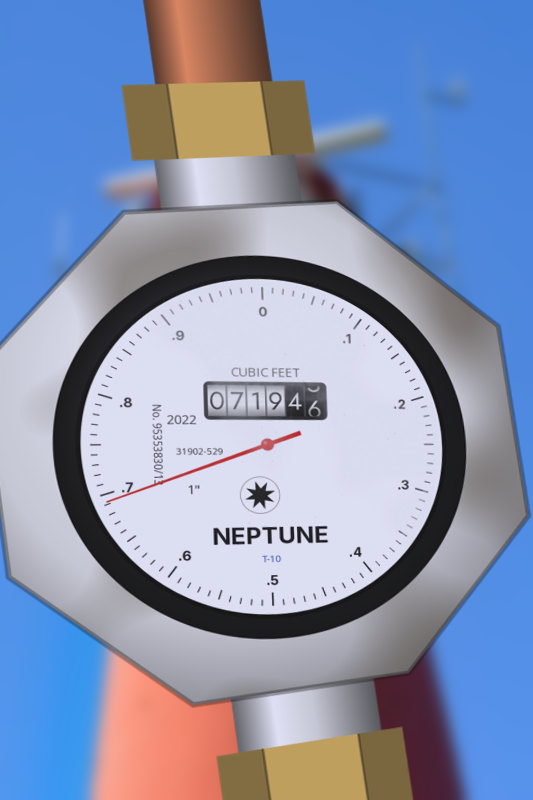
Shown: value=71945.69 unit=ft³
